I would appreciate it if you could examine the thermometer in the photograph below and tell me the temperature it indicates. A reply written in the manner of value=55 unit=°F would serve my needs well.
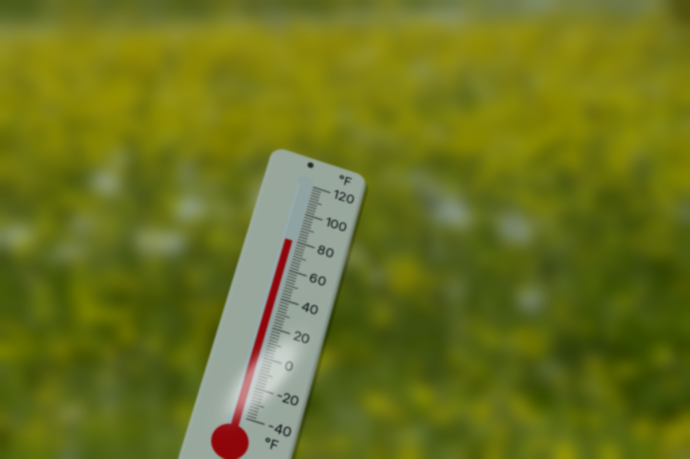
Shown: value=80 unit=°F
